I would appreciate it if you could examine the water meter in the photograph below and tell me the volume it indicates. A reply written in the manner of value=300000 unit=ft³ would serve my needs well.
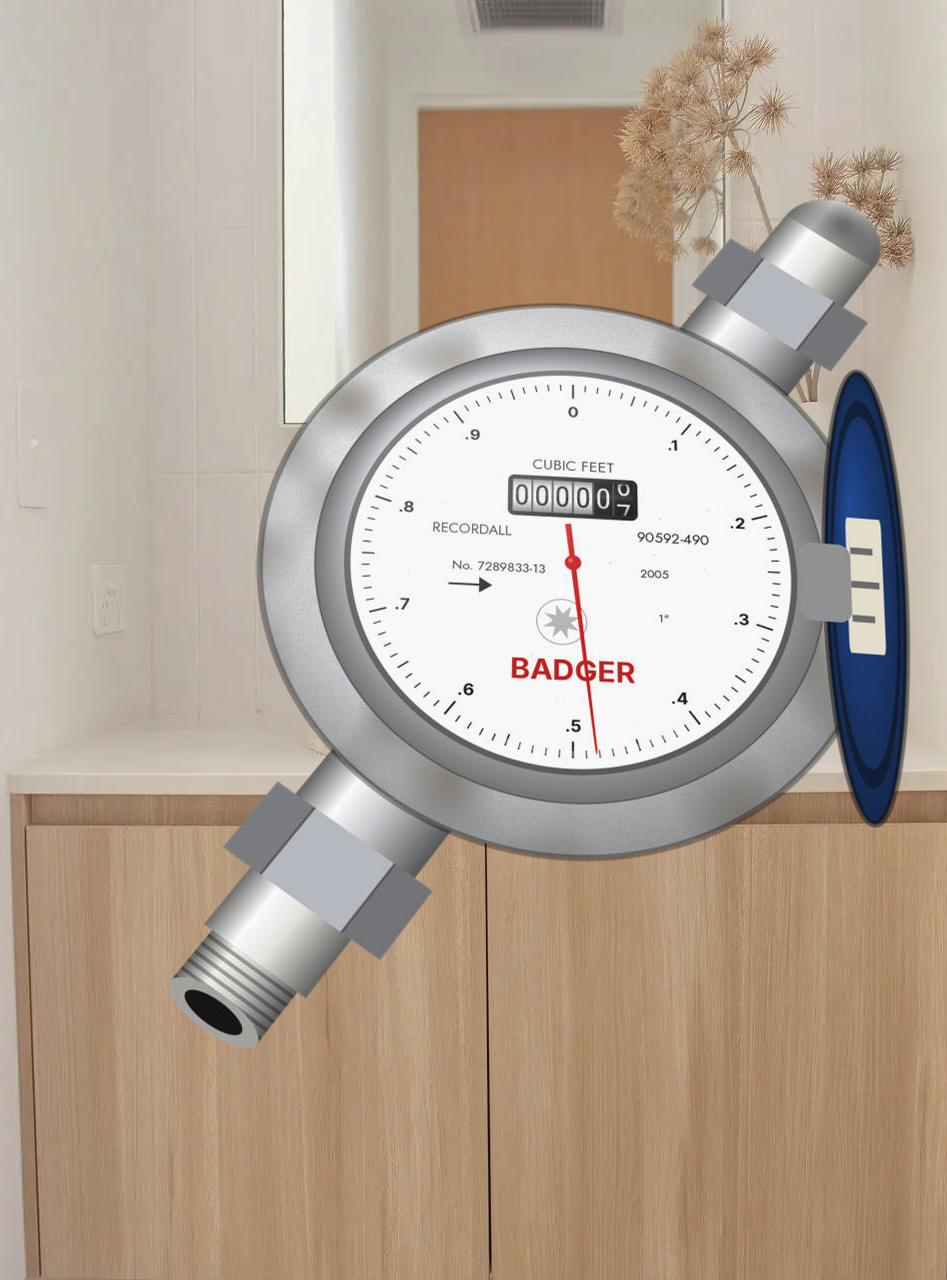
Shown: value=6.48 unit=ft³
